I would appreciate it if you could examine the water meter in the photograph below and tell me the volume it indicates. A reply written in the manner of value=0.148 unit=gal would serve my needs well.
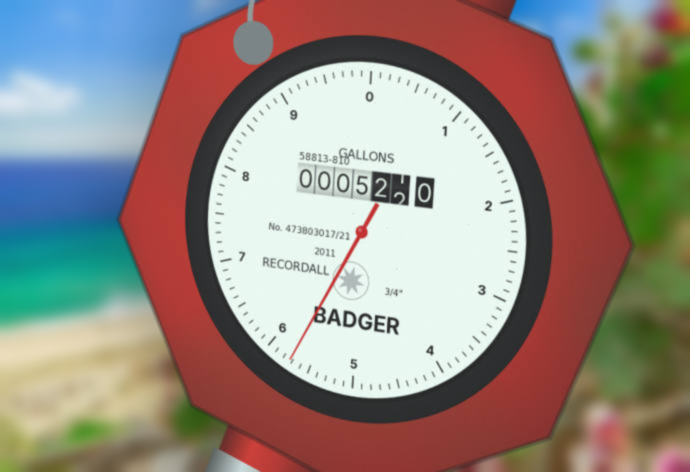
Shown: value=5215.7 unit=gal
